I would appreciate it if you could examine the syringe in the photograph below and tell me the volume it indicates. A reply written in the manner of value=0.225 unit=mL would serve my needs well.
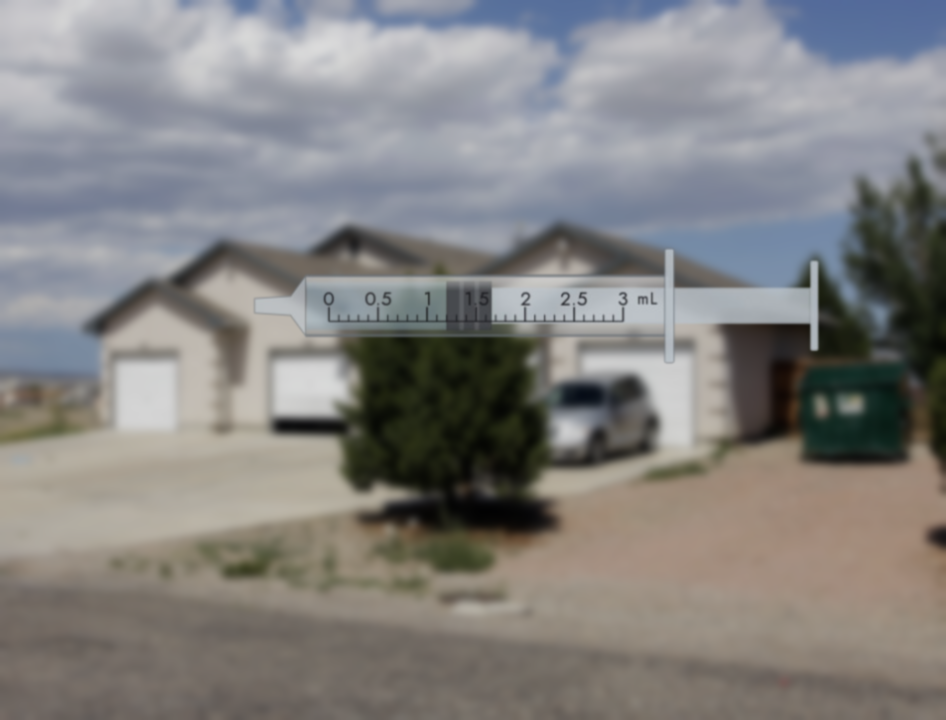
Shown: value=1.2 unit=mL
